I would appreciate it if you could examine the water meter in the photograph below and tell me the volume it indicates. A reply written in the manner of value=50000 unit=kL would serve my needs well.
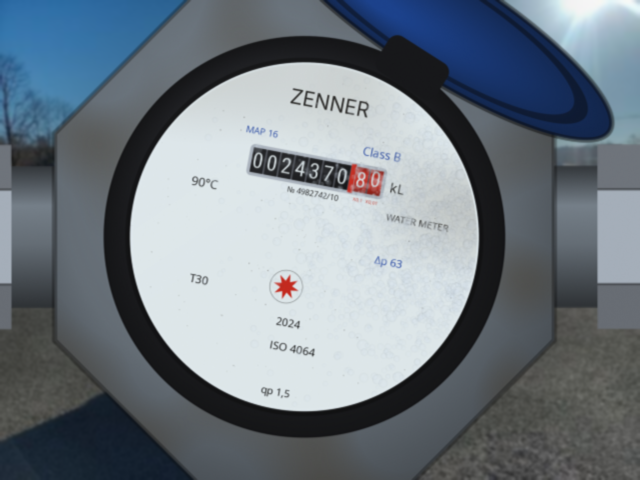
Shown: value=24370.80 unit=kL
